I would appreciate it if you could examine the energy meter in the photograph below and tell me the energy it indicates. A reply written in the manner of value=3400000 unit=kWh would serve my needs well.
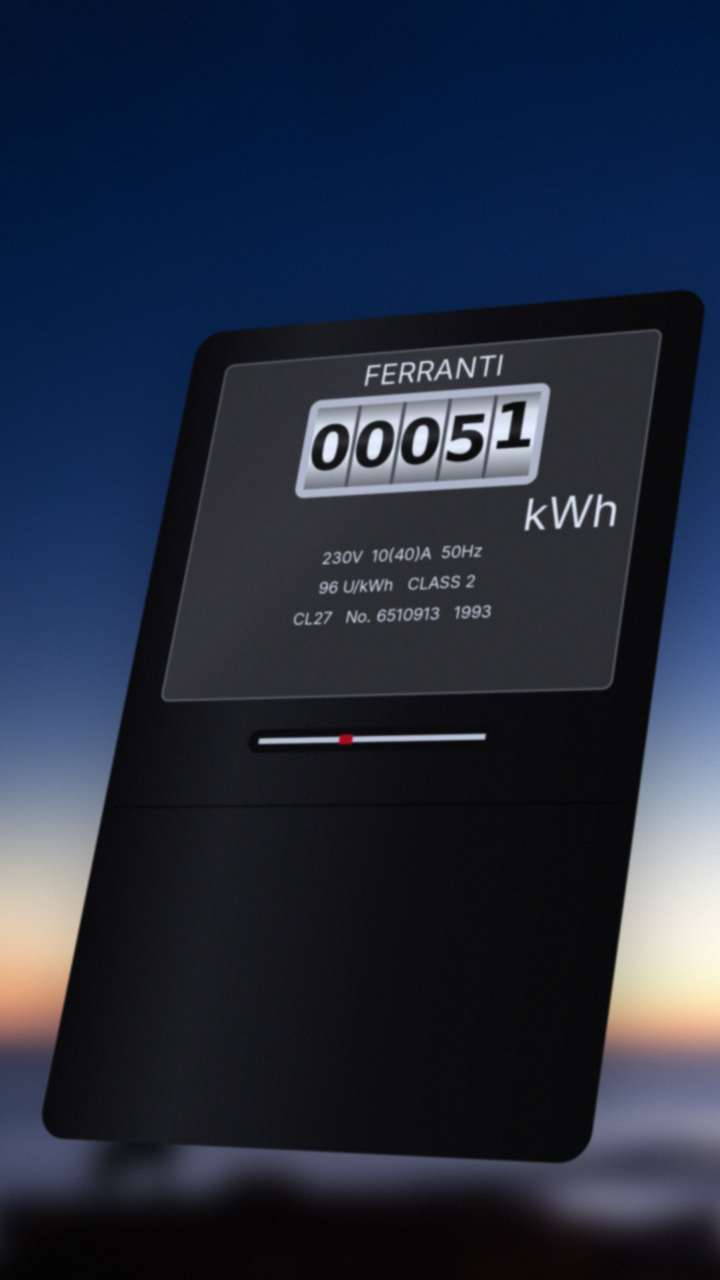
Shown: value=51 unit=kWh
